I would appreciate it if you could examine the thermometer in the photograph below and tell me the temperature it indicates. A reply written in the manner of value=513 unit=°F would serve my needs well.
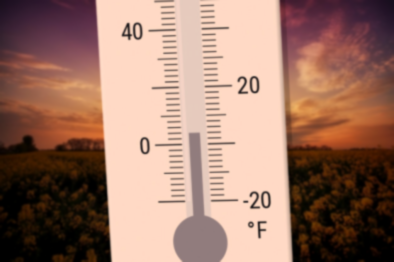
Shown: value=4 unit=°F
